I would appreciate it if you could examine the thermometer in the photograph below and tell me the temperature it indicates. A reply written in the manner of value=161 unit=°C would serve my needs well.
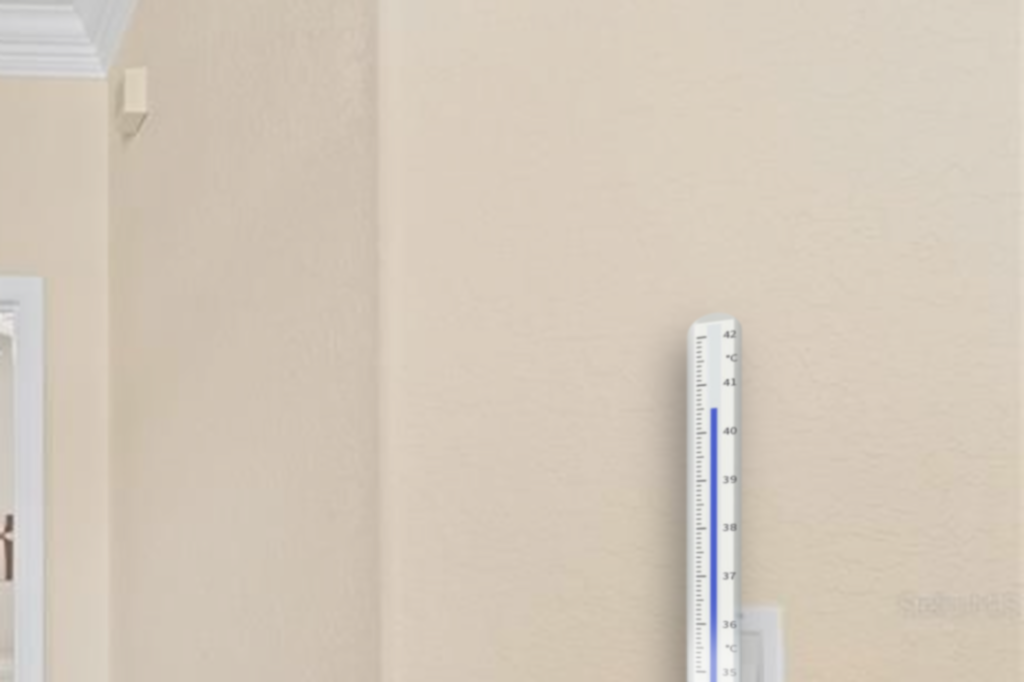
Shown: value=40.5 unit=°C
